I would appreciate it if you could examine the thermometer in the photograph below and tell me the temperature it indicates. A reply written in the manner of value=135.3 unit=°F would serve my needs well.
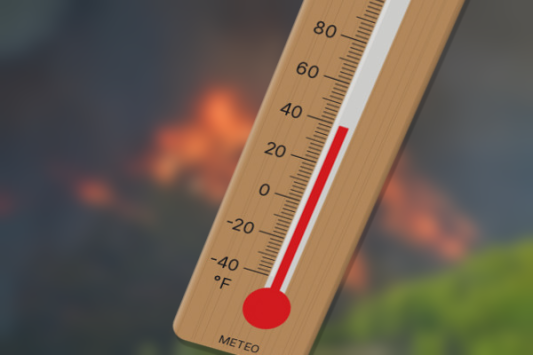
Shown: value=40 unit=°F
